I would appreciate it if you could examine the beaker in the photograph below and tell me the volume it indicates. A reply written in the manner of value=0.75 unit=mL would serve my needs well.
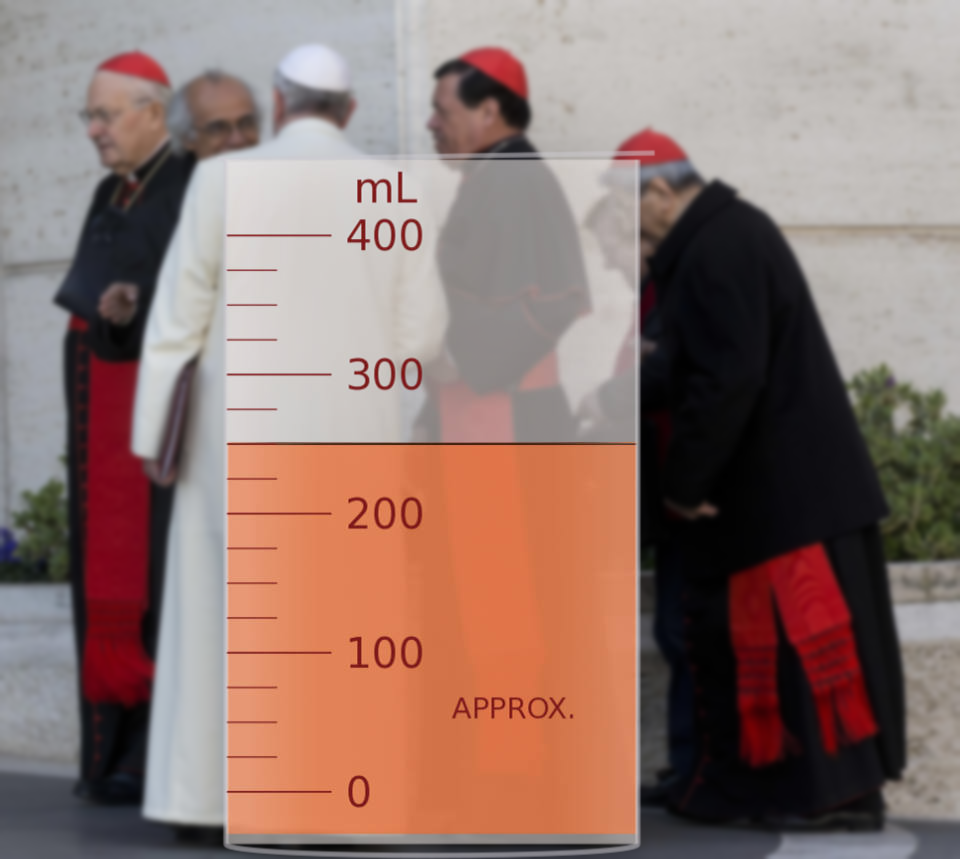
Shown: value=250 unit=mL
